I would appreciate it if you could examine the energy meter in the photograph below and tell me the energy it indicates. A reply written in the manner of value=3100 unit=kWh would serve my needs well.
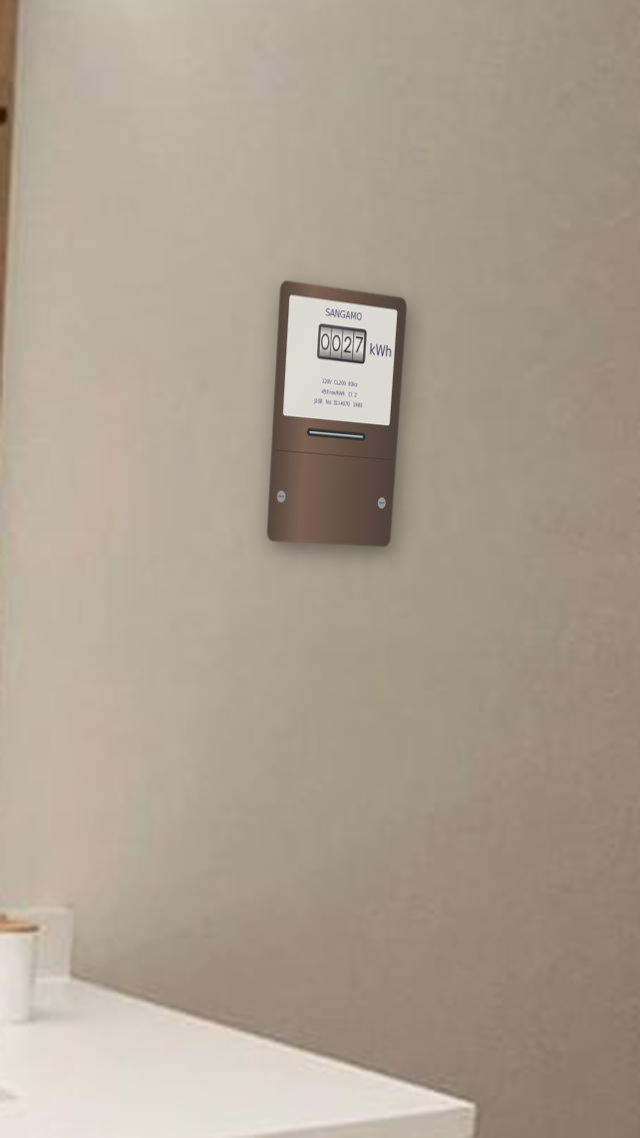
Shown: value=27 unit=kWh
